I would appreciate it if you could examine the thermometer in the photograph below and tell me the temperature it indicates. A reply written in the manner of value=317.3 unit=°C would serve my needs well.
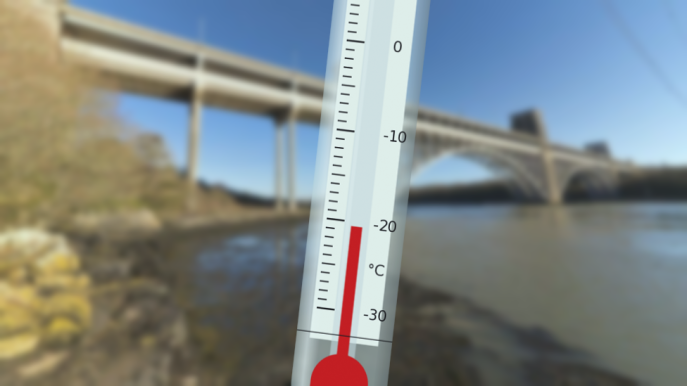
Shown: value=-20.5 unit=°C
